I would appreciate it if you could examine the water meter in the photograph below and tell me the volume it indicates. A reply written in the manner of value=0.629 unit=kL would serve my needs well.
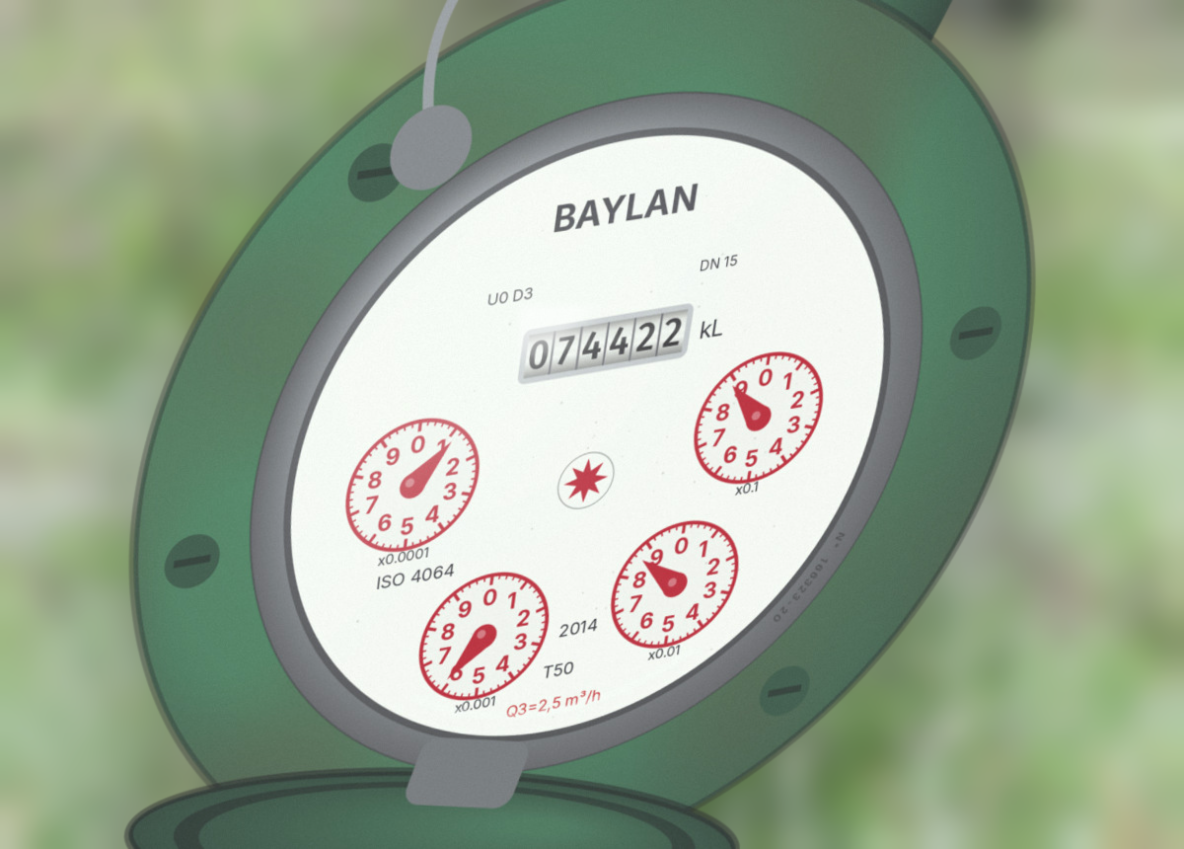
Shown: value=74422.8861 unit=kL
